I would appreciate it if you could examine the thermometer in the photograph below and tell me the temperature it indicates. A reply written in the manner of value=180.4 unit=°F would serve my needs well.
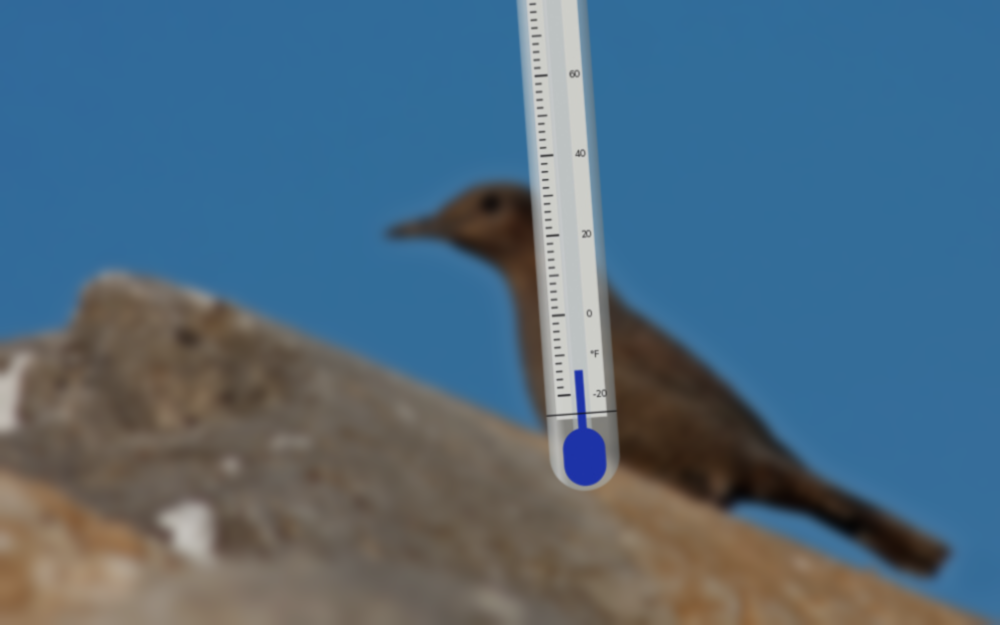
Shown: value=-14 unit=°F
